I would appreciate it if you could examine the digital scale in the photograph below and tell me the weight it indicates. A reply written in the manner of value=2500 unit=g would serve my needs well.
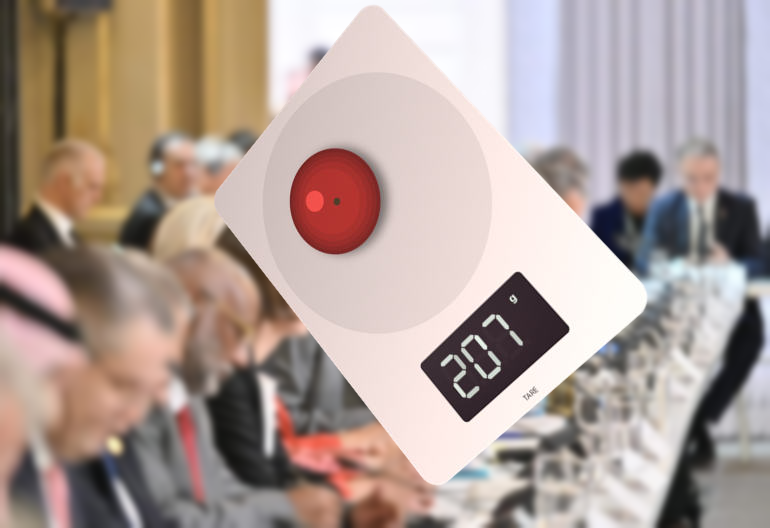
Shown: value=207 unit=g
